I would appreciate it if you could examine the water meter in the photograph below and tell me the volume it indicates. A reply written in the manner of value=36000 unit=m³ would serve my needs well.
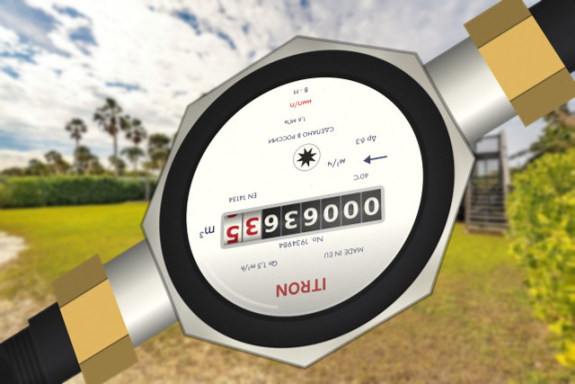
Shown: value=636.35 unit=m³
